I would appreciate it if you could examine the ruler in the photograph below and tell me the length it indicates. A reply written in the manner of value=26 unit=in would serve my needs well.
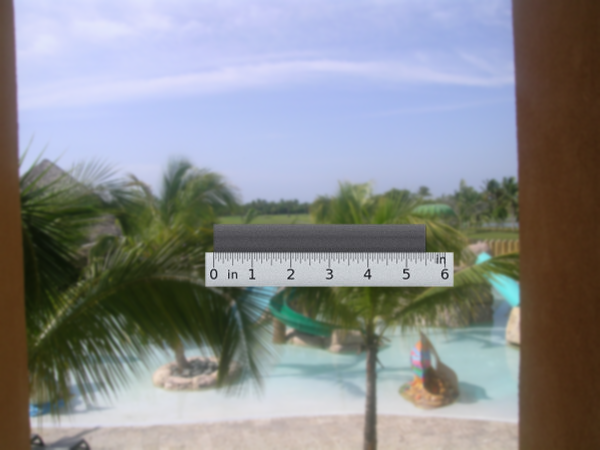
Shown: value=5.5 unit=in
